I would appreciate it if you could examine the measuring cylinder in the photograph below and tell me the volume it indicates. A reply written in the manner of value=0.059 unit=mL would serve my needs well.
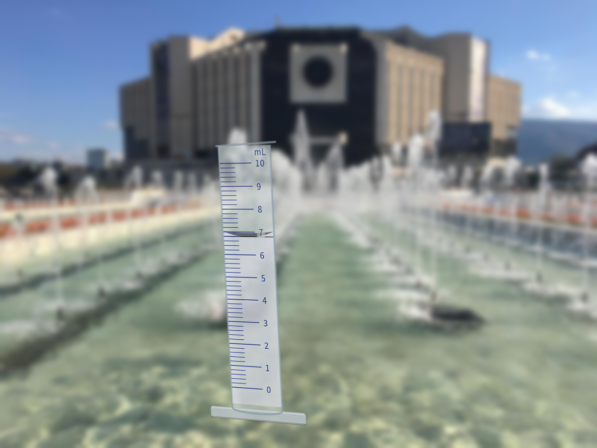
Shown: value=6.8 unit=mL
